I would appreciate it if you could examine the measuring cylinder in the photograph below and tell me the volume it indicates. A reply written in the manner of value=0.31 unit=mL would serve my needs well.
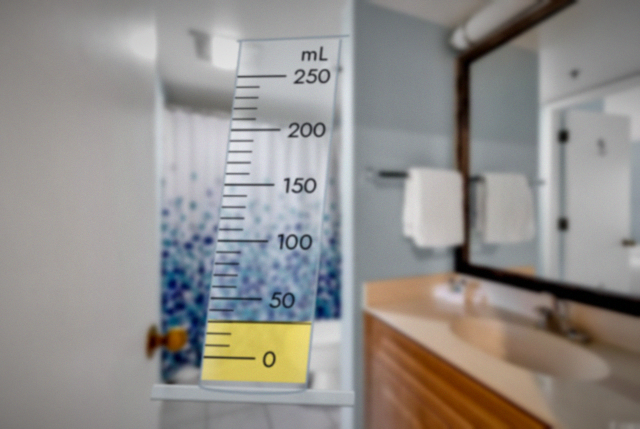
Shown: value=30 unit=mL
